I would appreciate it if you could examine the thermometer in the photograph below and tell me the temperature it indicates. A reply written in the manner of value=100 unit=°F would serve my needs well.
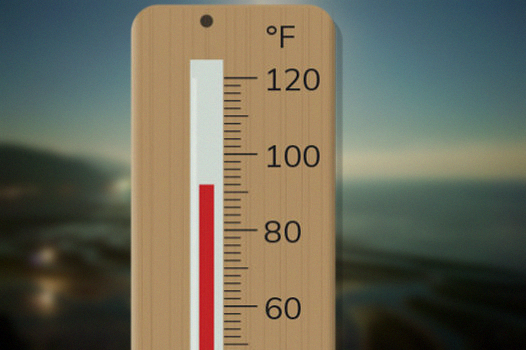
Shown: value=92 unit=°F
